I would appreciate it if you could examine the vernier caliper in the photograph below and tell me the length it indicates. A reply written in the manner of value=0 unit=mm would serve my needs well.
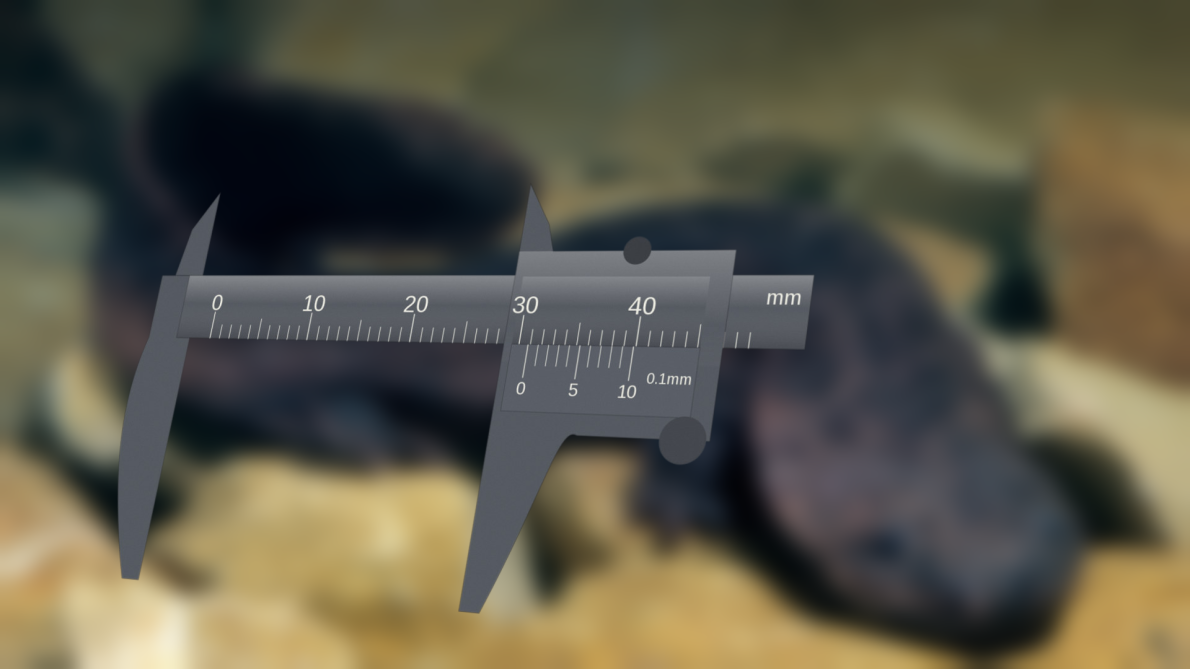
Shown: value=30.8 unit=mm
